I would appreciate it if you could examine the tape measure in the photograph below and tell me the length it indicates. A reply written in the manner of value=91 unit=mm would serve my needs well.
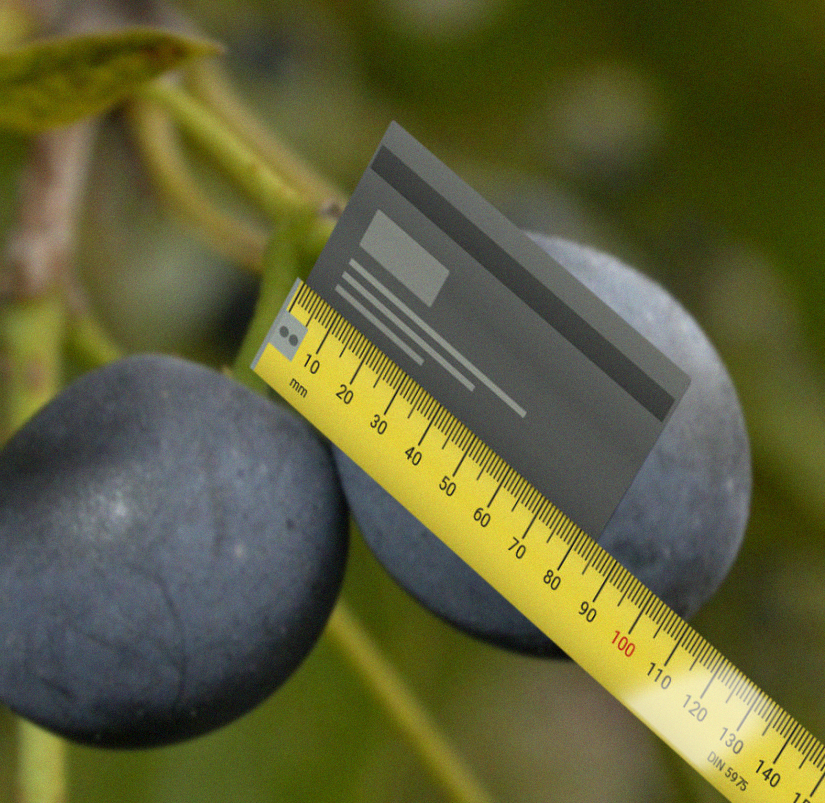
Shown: value=84 unit=mm
